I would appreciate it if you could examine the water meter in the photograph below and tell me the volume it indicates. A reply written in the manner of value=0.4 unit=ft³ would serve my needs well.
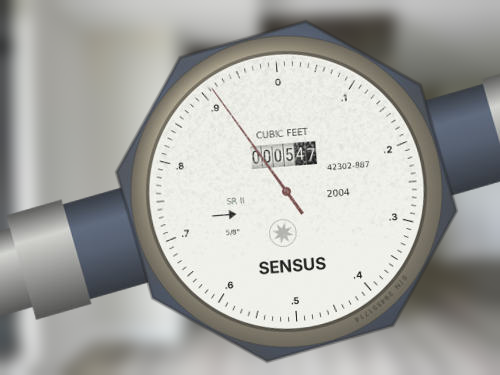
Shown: value=546.91 unit=ft³
